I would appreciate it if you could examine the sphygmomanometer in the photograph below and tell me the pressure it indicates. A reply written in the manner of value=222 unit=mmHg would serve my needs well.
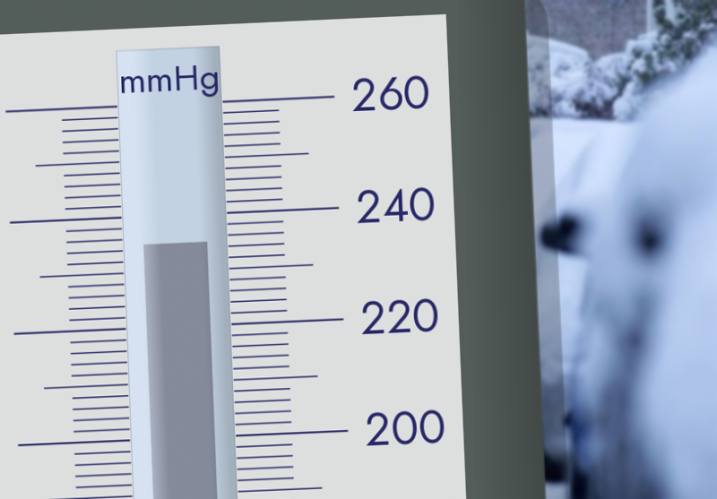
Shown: value=235 unit=mmHg
